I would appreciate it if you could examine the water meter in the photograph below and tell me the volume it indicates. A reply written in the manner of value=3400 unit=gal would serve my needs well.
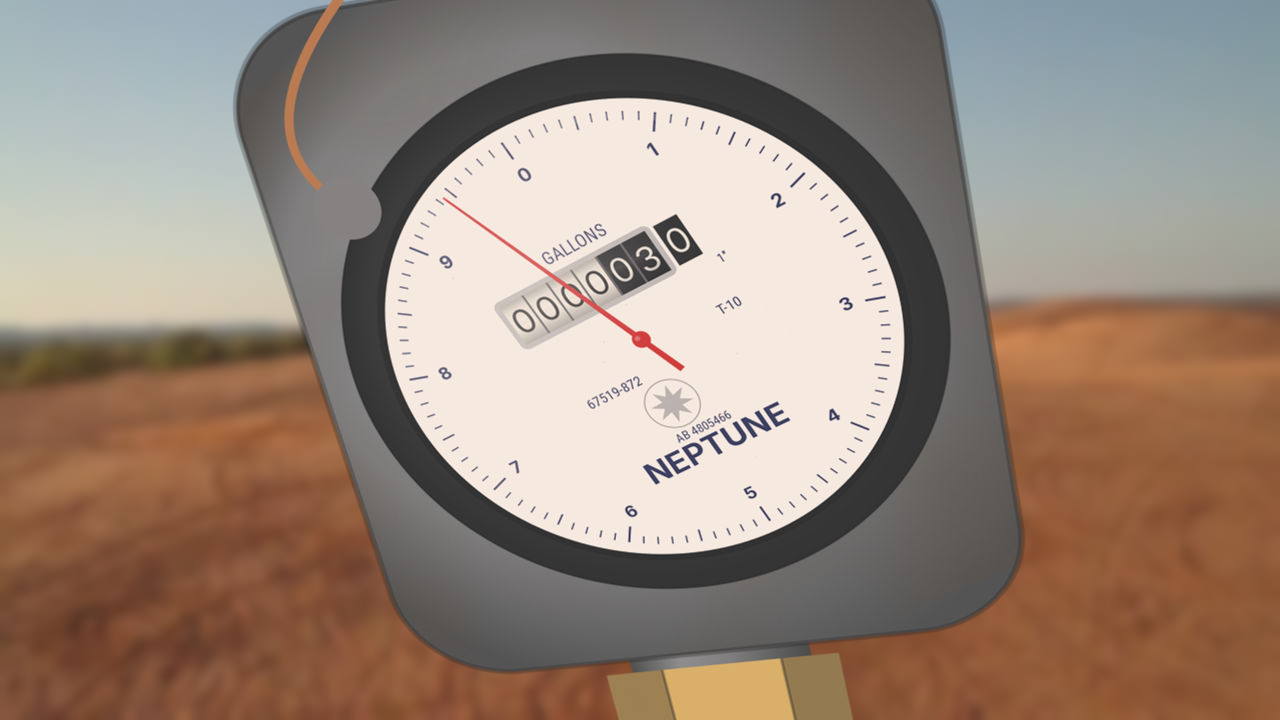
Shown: value=29.4 unit=gal
